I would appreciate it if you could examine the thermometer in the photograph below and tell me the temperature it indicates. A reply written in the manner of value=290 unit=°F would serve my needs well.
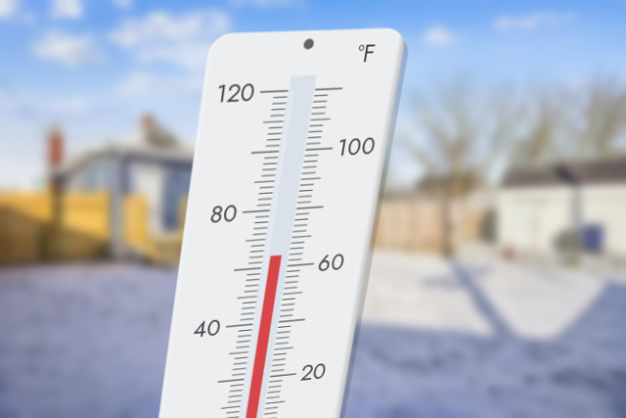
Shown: value=64 unit=°F
